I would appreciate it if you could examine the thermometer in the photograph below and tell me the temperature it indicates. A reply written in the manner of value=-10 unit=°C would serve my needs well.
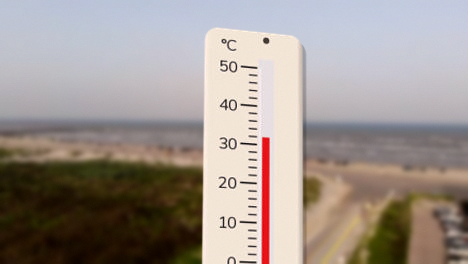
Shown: value=32 unit=°C
